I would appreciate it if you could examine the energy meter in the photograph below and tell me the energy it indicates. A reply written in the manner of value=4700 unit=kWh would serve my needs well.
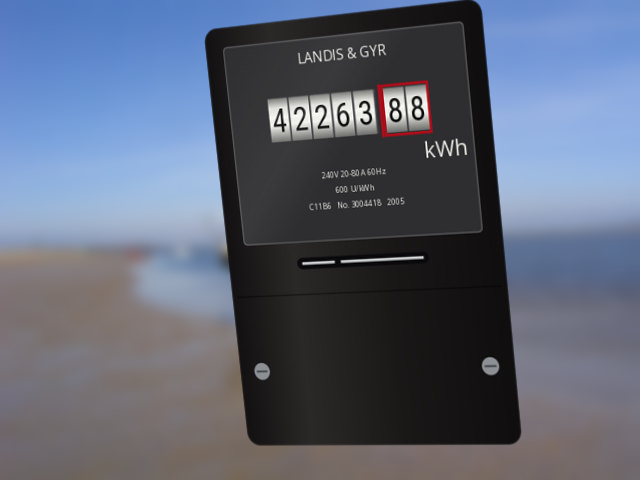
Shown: value=42263.88 unit=kWh
